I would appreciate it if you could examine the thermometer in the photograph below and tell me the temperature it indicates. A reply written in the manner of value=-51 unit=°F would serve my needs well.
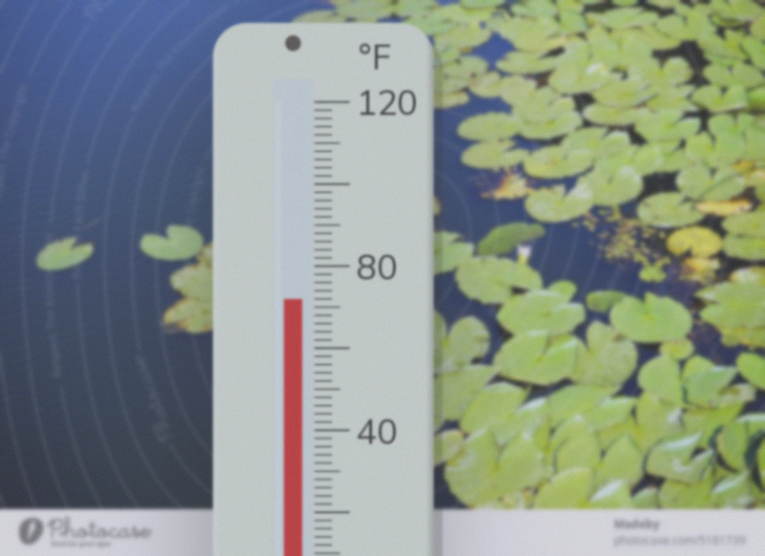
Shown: value=72 unit=°F
